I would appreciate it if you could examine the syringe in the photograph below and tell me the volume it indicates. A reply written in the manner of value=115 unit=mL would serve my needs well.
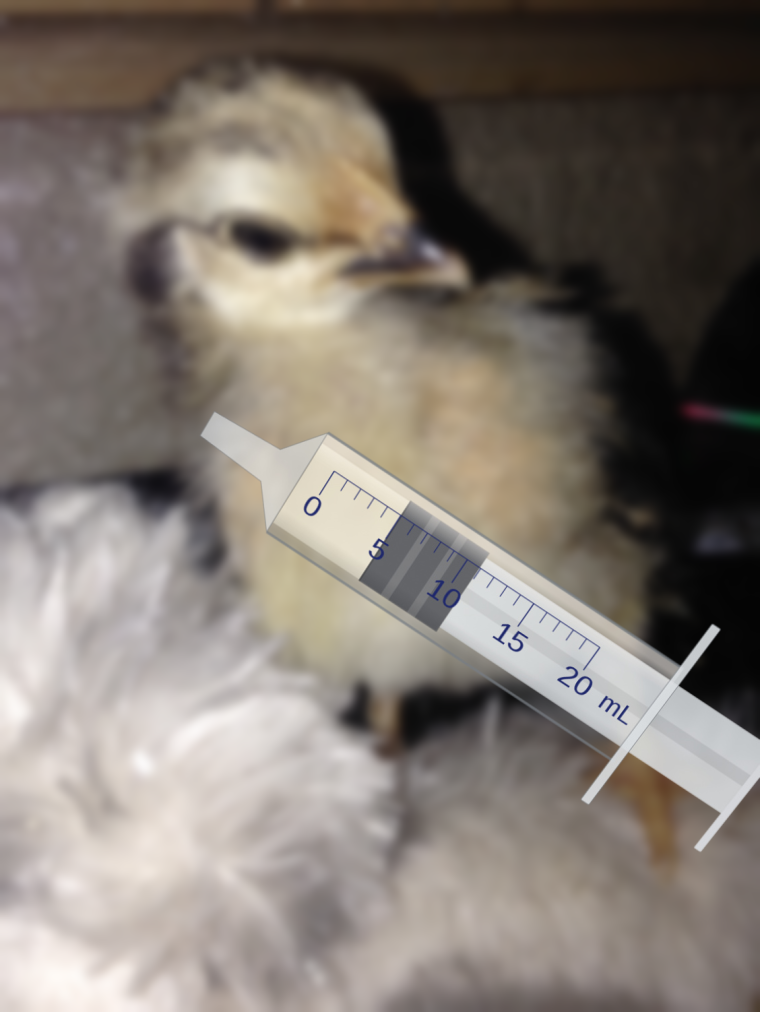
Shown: value=5 unit=mL
